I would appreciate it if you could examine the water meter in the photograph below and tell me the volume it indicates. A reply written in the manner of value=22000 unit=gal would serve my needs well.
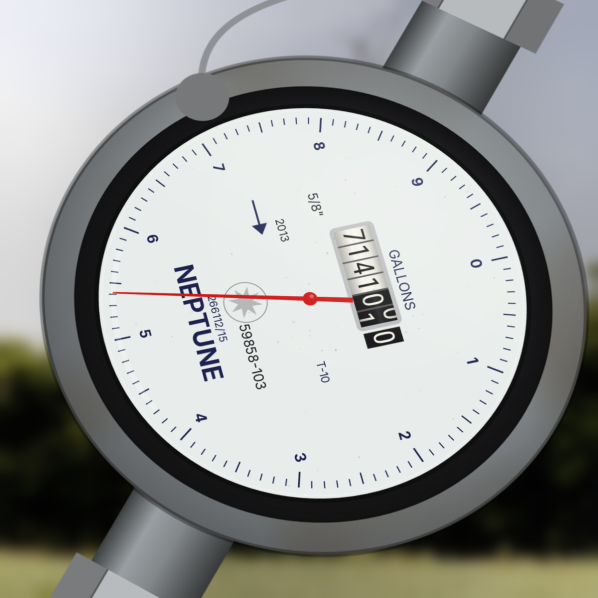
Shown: value=7141005.4 unit=gal
